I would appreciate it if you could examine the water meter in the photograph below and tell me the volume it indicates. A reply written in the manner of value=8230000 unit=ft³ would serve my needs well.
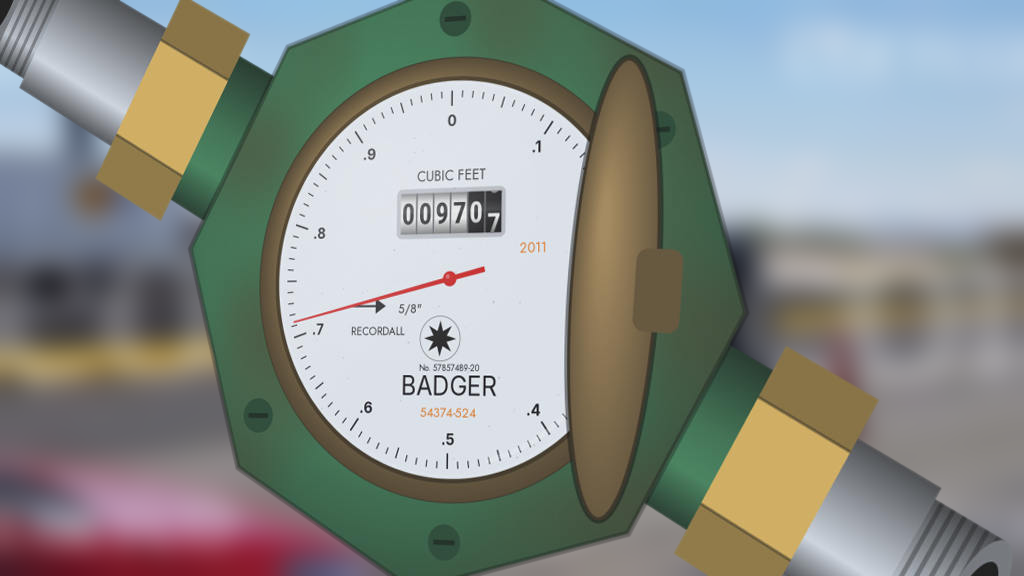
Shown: value=9706.71 unit=ft³
